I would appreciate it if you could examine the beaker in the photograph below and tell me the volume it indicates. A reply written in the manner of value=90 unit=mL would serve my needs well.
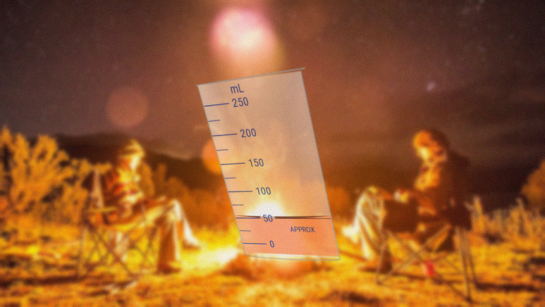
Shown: value=50 unit=mL
